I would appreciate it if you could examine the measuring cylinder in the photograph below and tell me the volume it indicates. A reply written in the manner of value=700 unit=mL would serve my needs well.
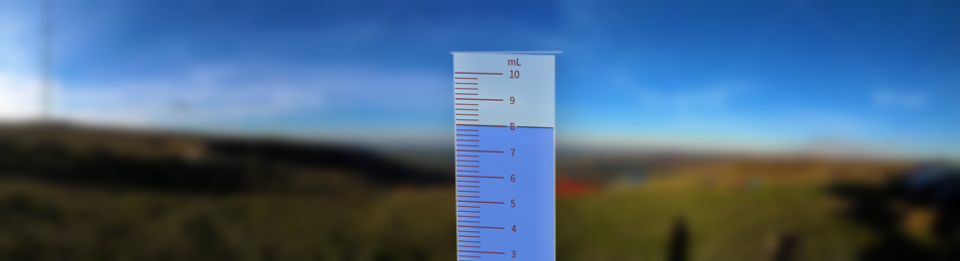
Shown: value=8 unit=mL
